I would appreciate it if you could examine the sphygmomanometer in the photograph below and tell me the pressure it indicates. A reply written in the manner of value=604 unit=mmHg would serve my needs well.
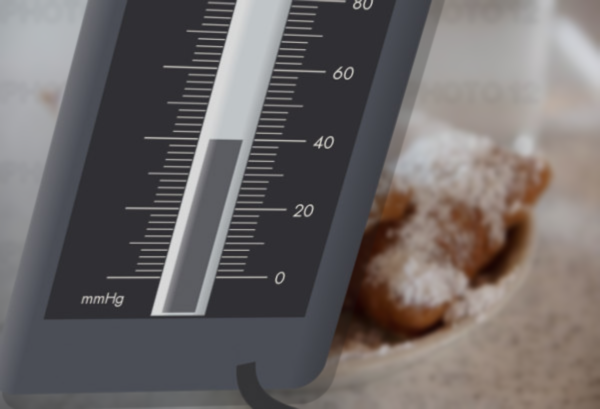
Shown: value=40 unit=mmHg
